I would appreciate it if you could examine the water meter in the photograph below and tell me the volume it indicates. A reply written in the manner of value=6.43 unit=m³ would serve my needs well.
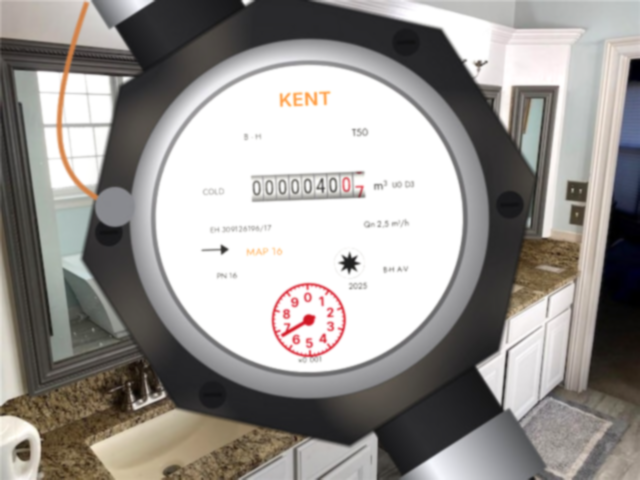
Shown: value=40.066 unit=m³
